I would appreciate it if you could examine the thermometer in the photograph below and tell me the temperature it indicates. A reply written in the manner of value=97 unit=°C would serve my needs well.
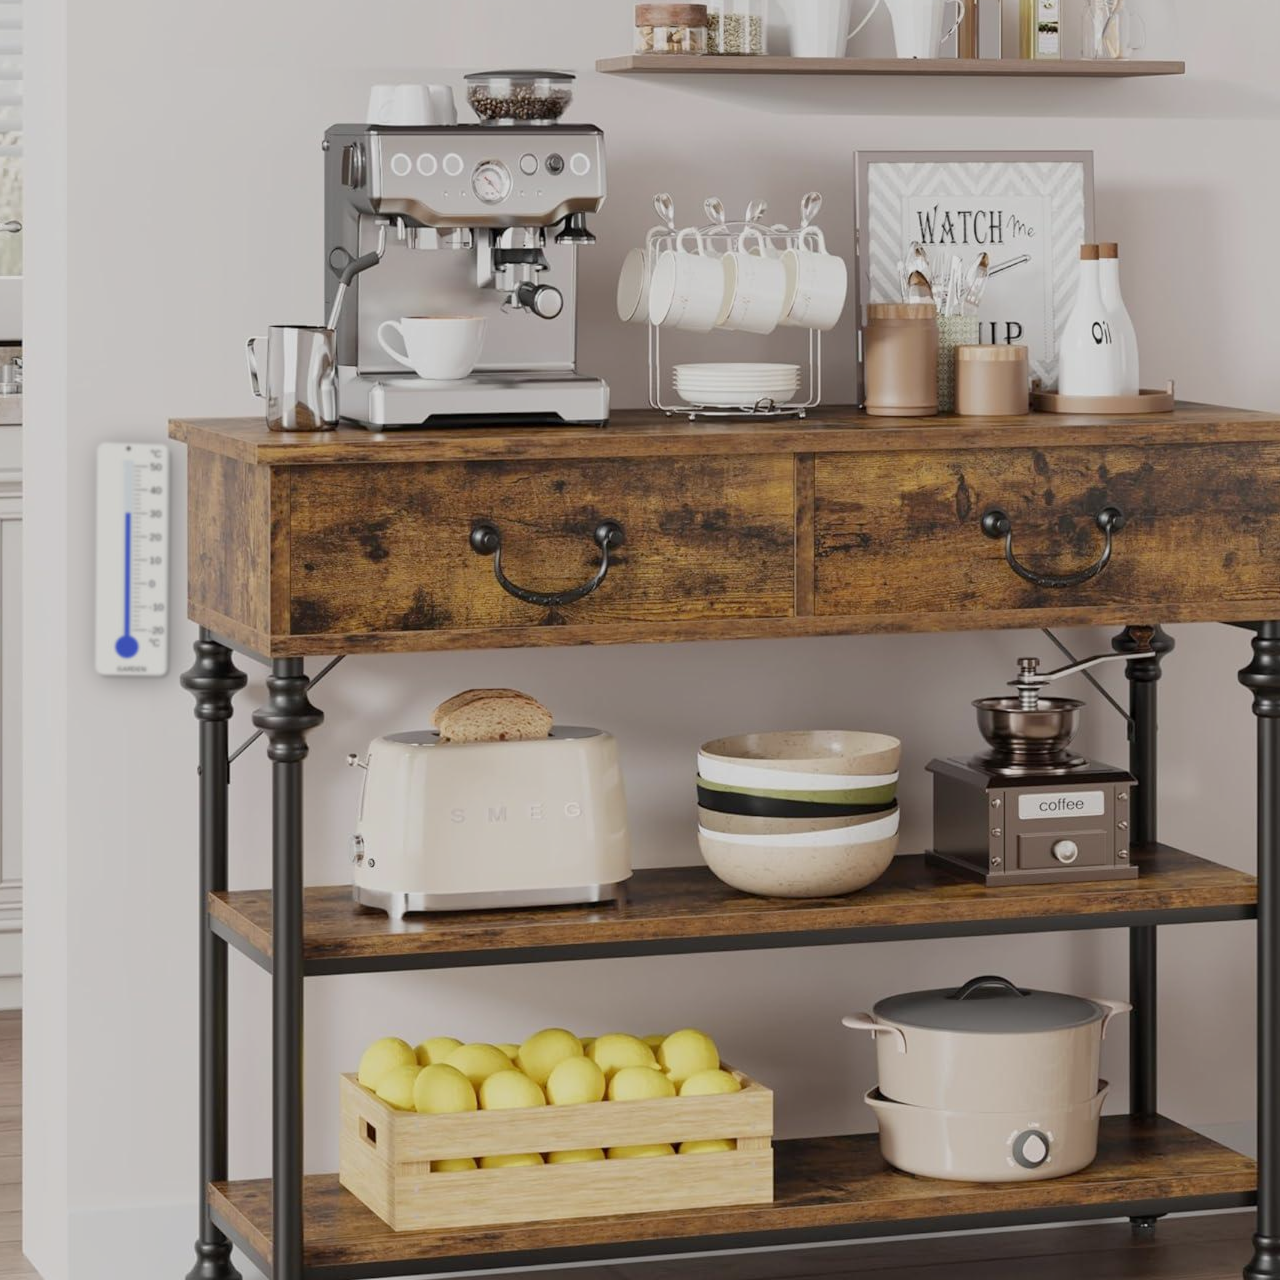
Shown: value=30 unit=°C
